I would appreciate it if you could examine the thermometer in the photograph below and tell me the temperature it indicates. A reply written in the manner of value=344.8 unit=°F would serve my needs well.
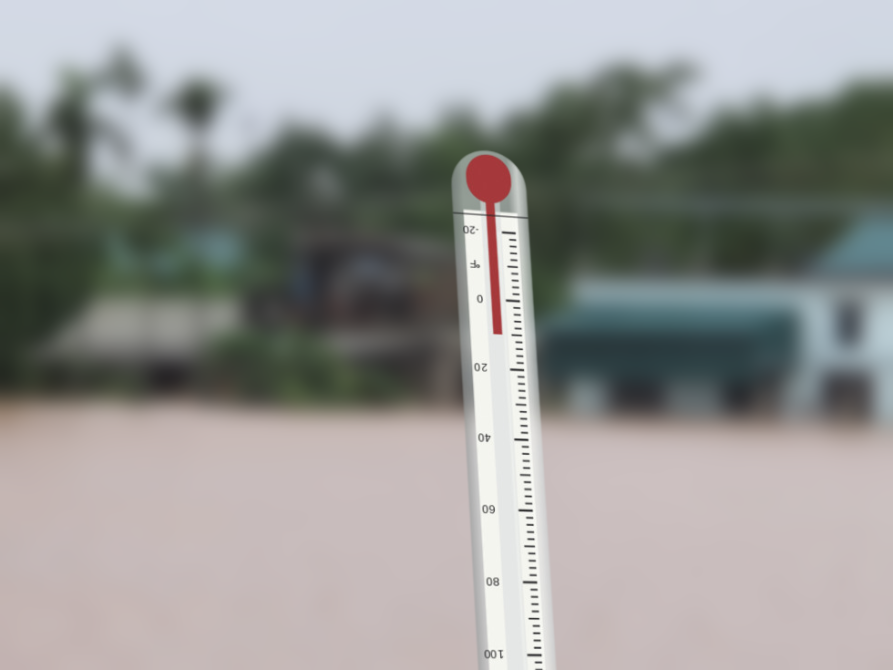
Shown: value=10 unit=°F
